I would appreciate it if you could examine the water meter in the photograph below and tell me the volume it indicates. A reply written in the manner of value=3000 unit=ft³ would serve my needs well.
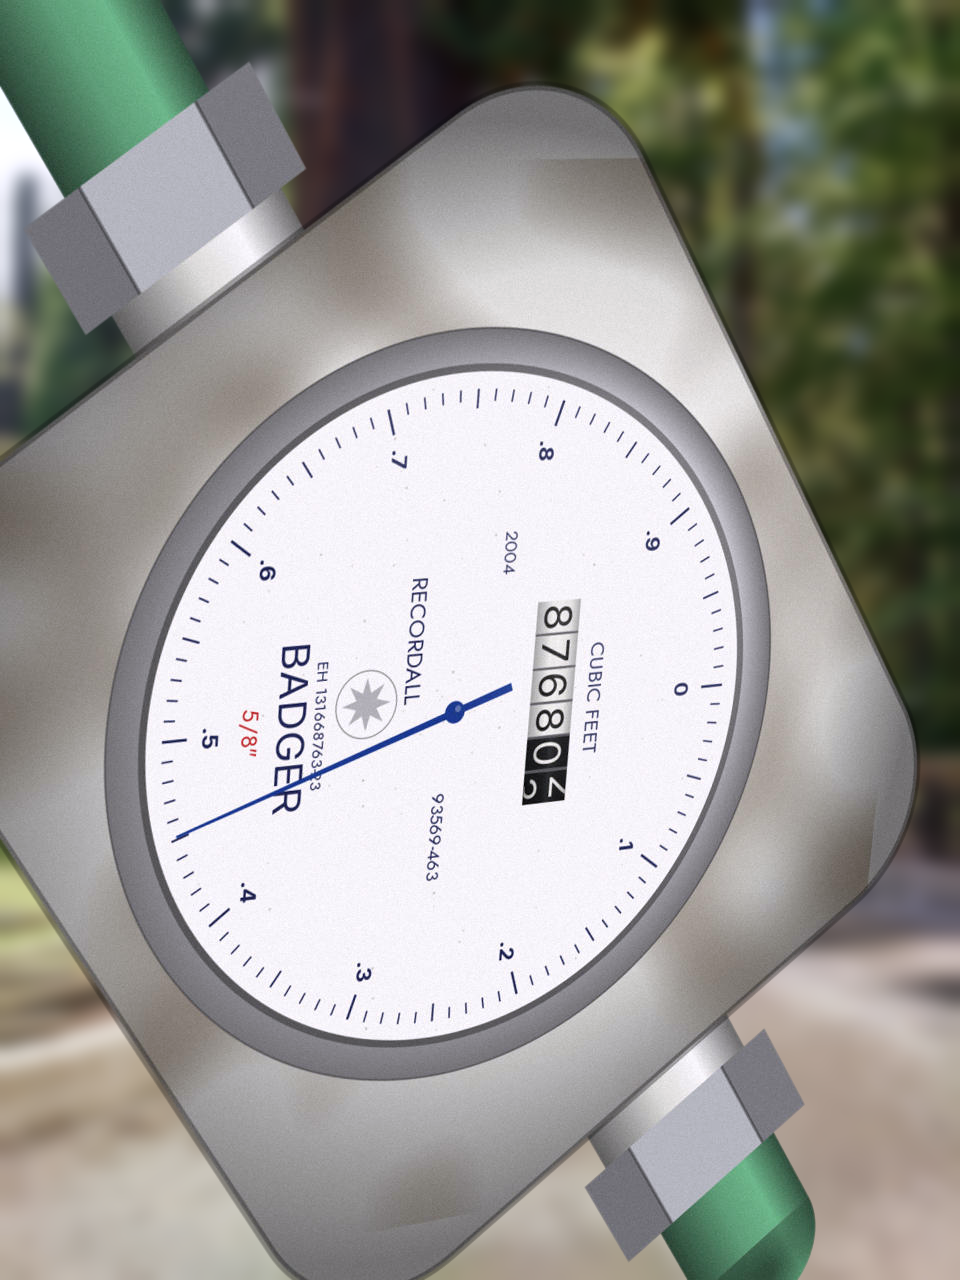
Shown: value=876802.45 unit=ft³
